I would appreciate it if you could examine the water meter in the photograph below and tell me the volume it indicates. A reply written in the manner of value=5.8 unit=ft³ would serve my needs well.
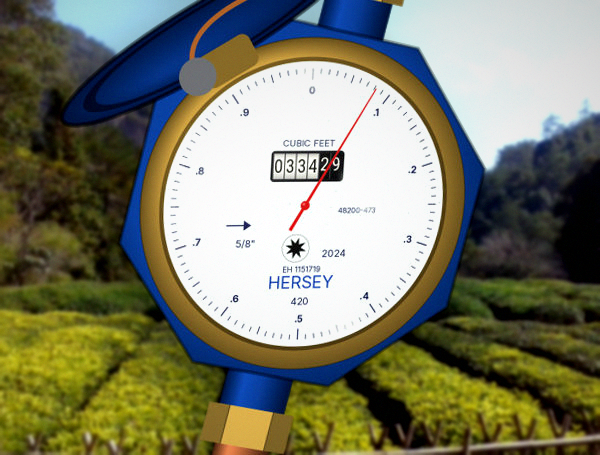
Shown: value=33429.08 unit=ft³
